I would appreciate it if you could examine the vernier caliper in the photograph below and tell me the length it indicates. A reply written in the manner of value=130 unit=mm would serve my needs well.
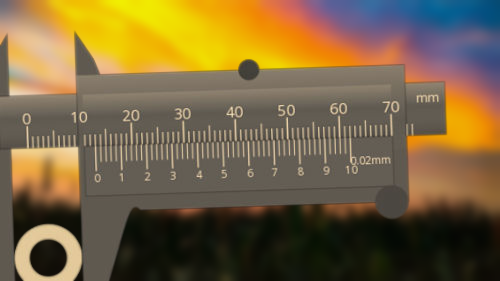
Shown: value=13.0 unit=mm
